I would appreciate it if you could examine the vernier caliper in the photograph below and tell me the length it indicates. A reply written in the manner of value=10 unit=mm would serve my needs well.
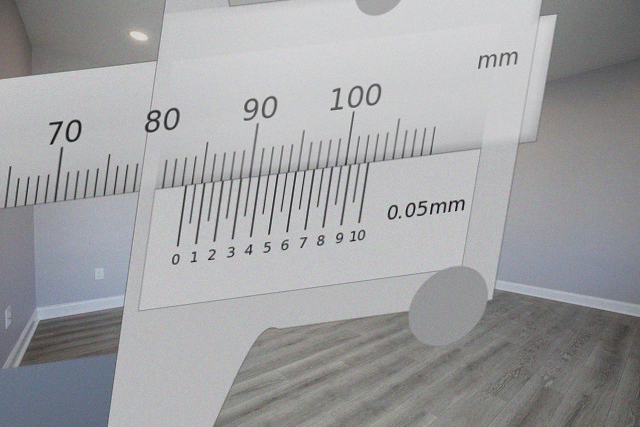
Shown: value=83.4 unit=mm
